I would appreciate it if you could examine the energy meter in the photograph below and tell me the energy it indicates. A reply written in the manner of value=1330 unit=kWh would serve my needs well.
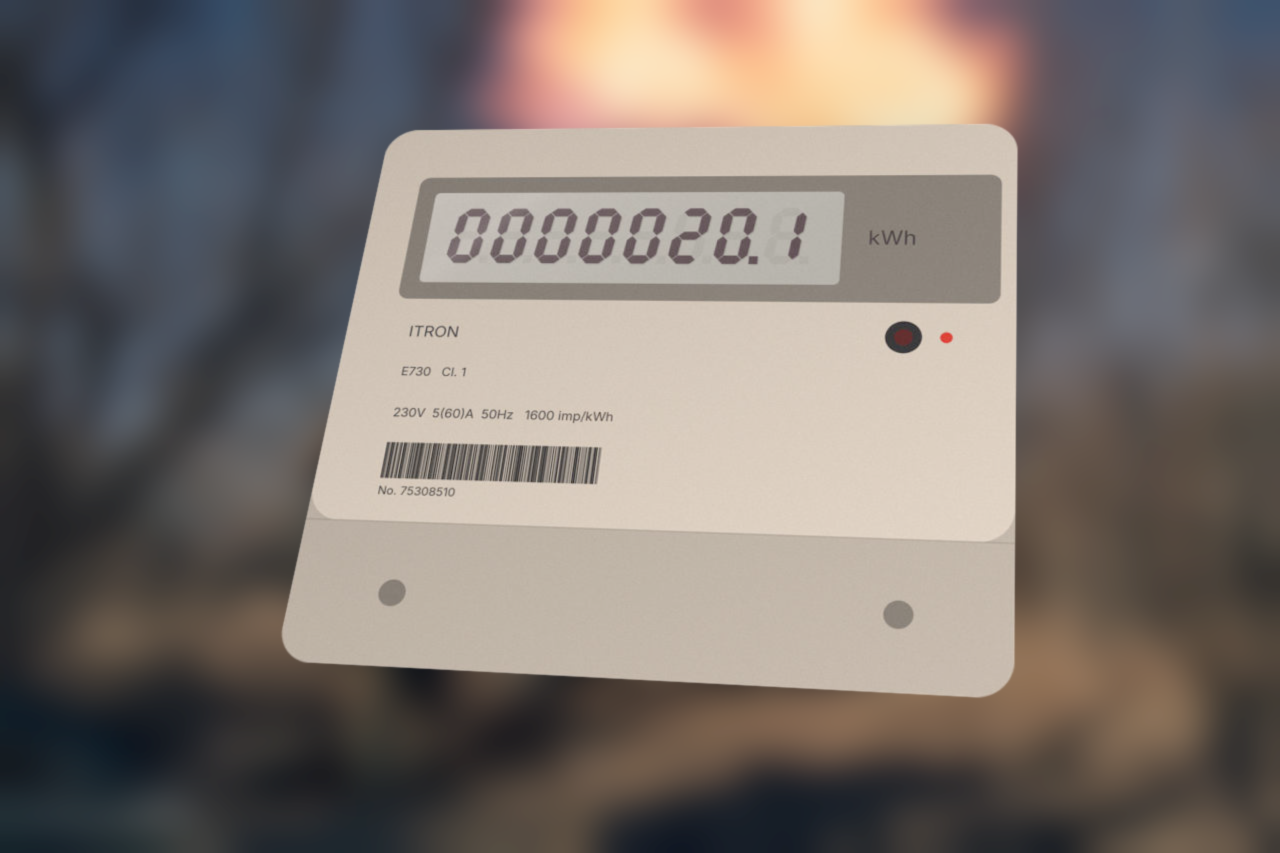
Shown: value=20.1 unit=kWh
